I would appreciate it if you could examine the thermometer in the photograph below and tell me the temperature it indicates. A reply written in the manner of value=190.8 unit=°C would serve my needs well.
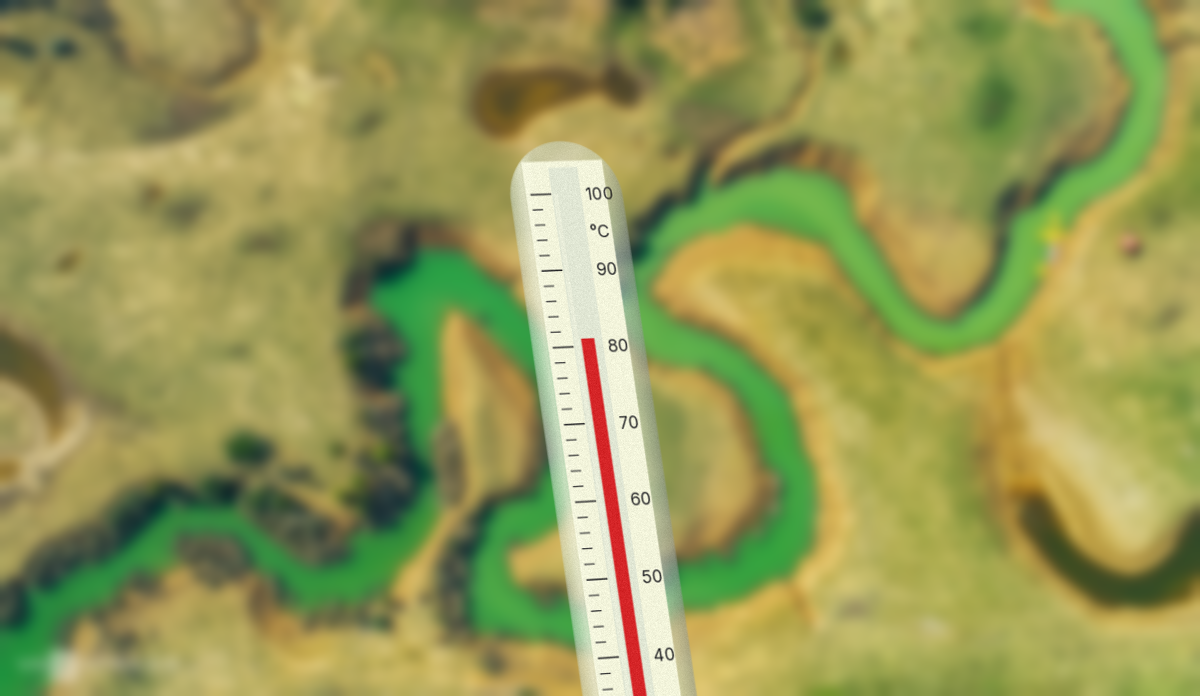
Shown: value=81 unit=°C
